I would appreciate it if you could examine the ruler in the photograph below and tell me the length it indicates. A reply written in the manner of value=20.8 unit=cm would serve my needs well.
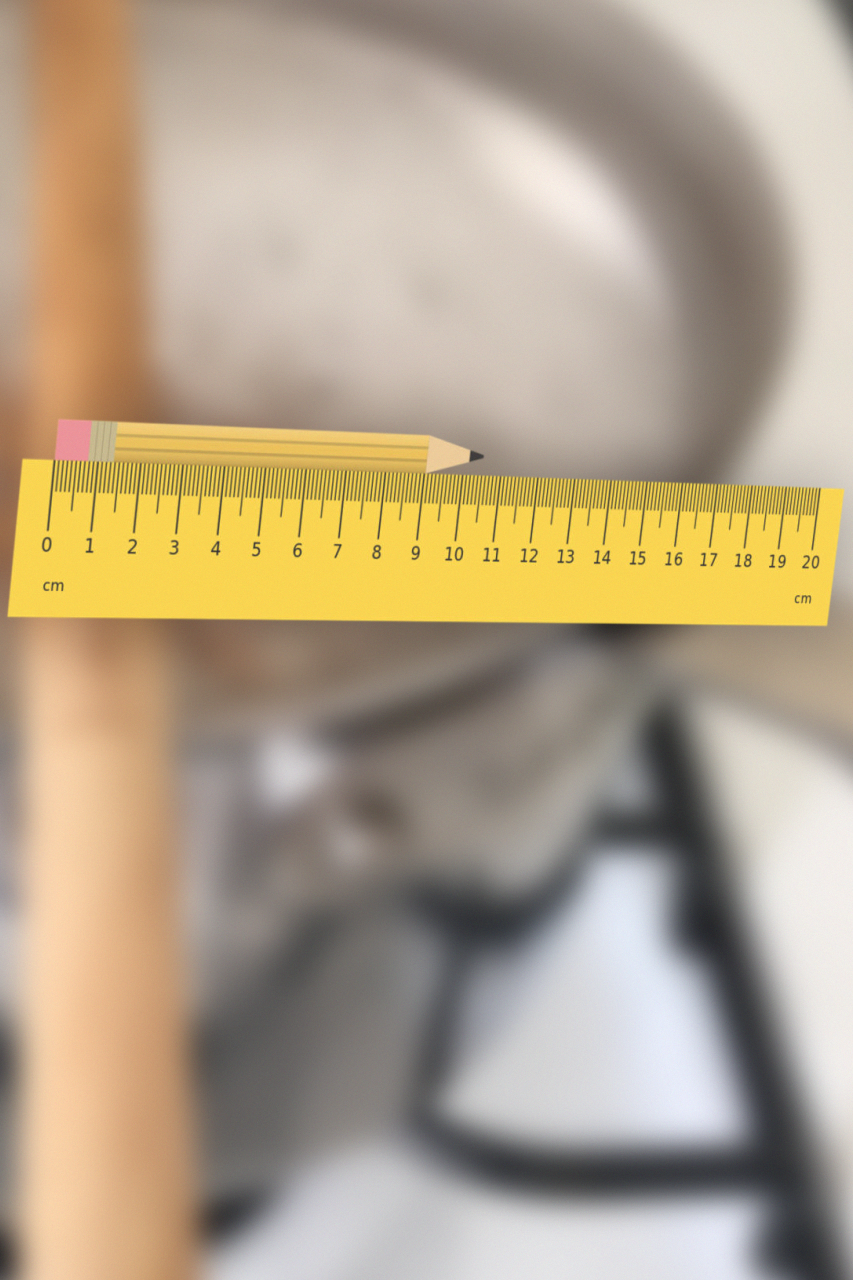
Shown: value=10.5 unit=cm
